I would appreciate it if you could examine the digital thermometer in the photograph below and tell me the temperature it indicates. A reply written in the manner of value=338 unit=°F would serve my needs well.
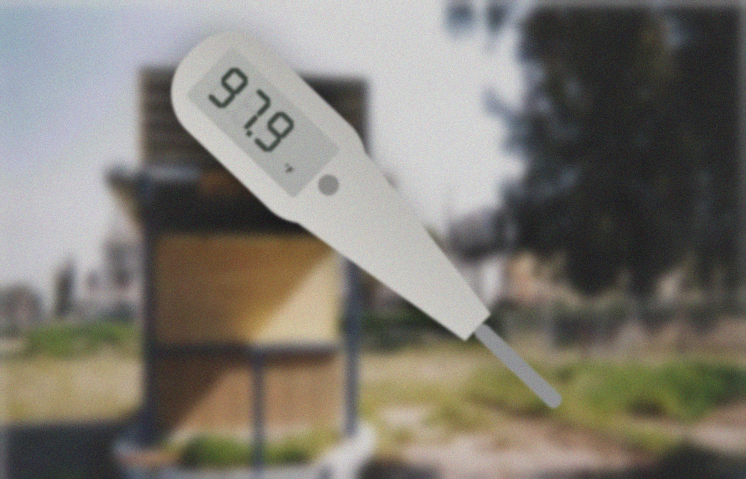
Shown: value=97.9 unit=°F
